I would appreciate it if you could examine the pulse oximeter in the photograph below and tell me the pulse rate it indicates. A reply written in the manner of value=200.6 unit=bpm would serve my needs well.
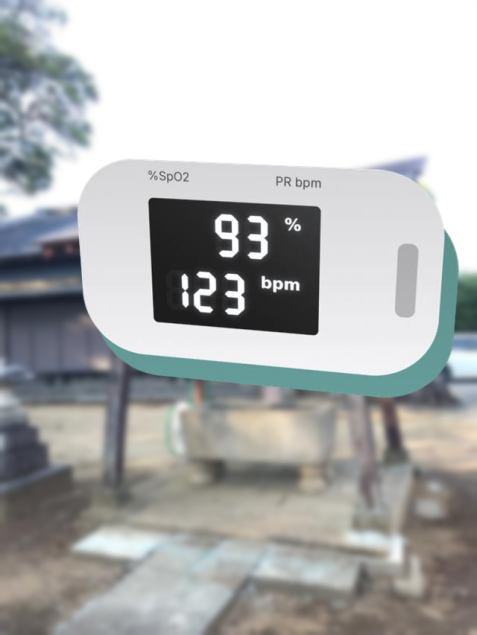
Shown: value=123 unit=bpm
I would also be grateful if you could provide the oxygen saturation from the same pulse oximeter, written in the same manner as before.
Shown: value=93 unit=%
